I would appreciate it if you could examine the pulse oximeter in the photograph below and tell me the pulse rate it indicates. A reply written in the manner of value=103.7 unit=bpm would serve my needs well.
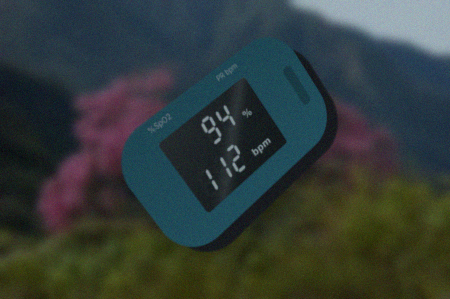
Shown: value=112 unit=bpm
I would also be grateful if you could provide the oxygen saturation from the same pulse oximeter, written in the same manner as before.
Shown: value=94 unit=%
